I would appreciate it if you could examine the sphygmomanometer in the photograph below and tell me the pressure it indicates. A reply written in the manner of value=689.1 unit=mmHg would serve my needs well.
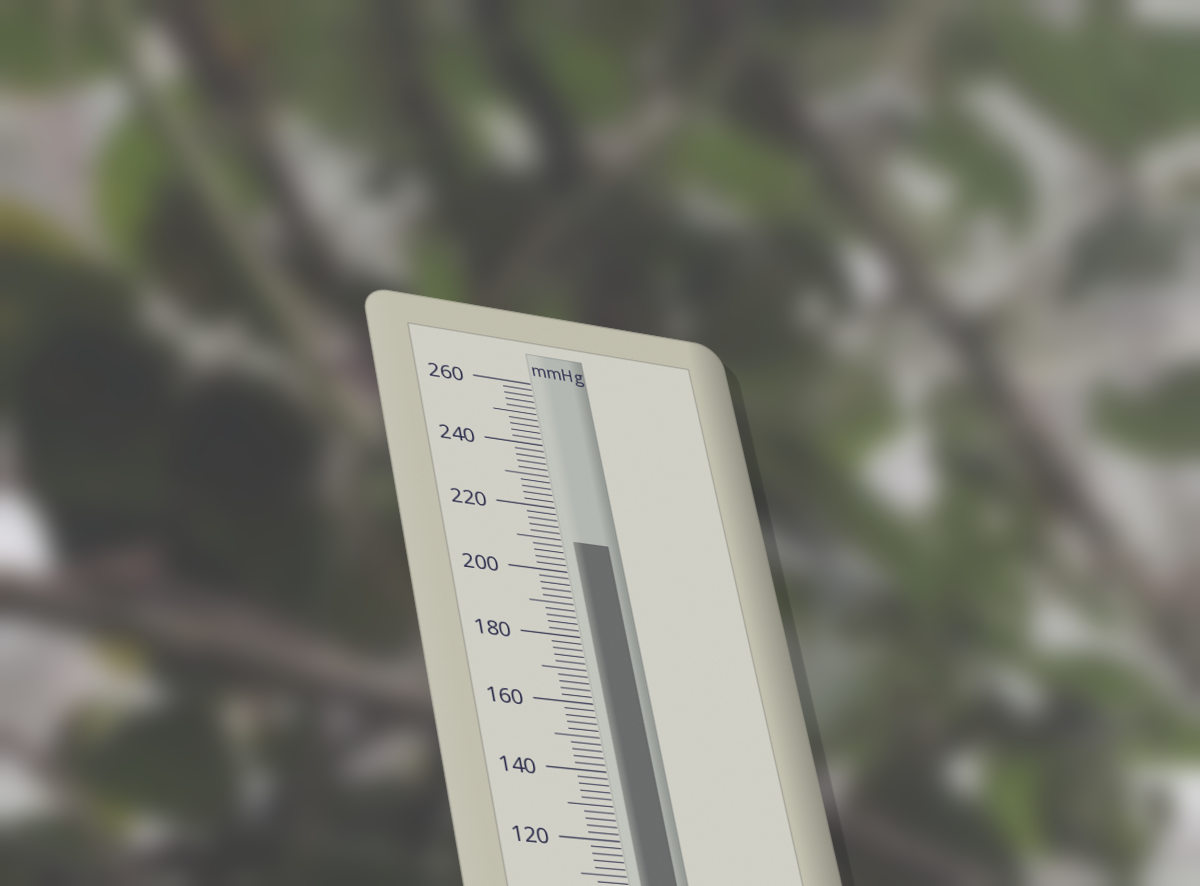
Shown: value=210 unit=mmHg
